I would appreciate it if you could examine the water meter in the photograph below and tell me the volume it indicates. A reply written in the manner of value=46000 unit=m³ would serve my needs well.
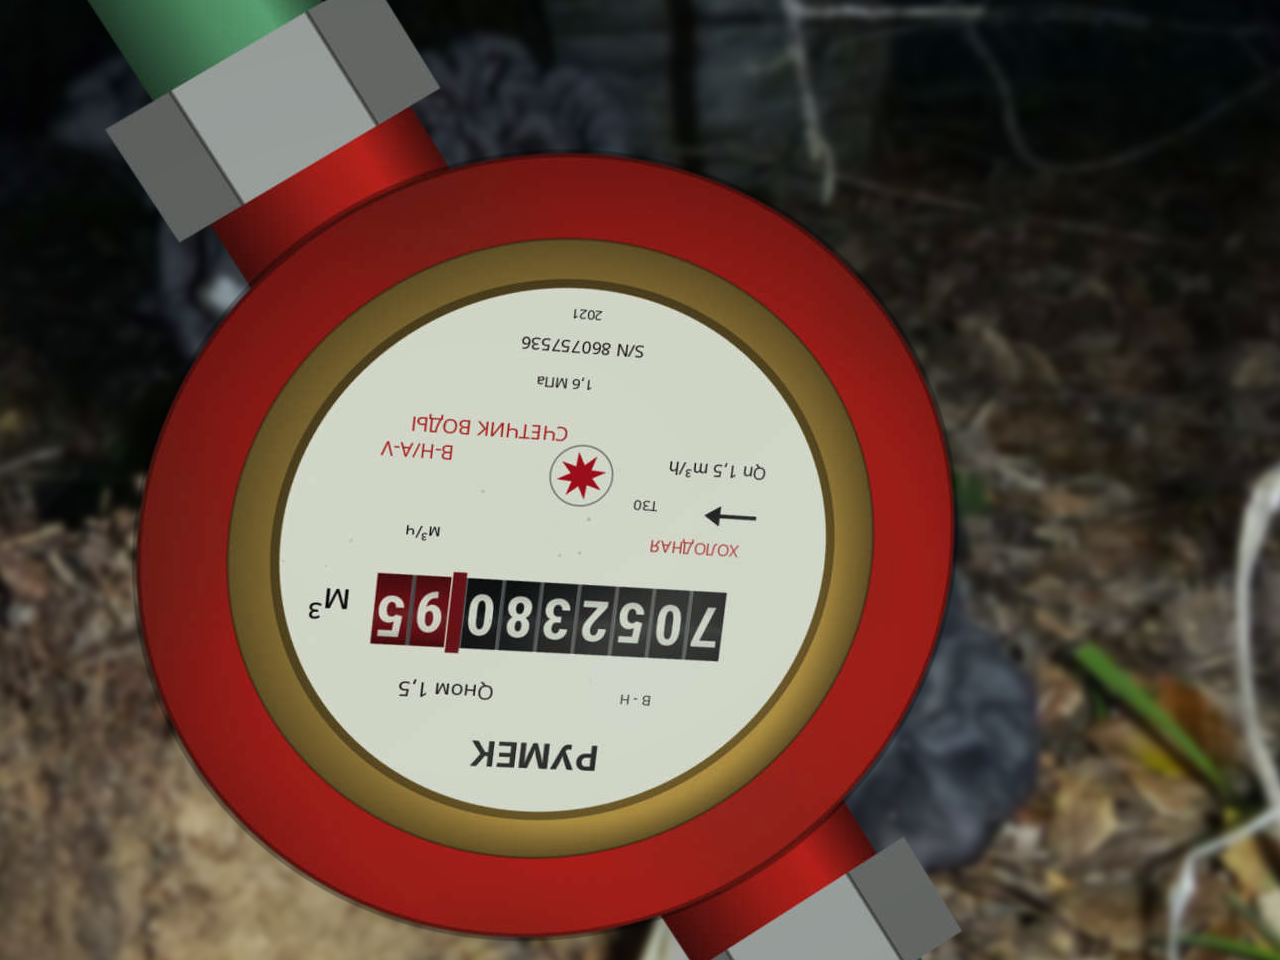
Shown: value=7052380.95 unit=m³
